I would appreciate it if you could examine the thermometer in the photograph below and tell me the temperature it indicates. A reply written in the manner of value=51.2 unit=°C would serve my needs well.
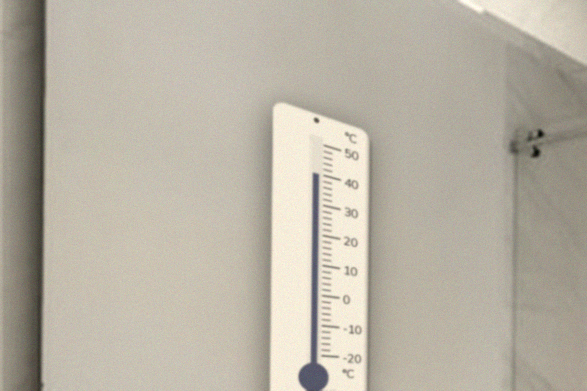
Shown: value=40 unit=°C
